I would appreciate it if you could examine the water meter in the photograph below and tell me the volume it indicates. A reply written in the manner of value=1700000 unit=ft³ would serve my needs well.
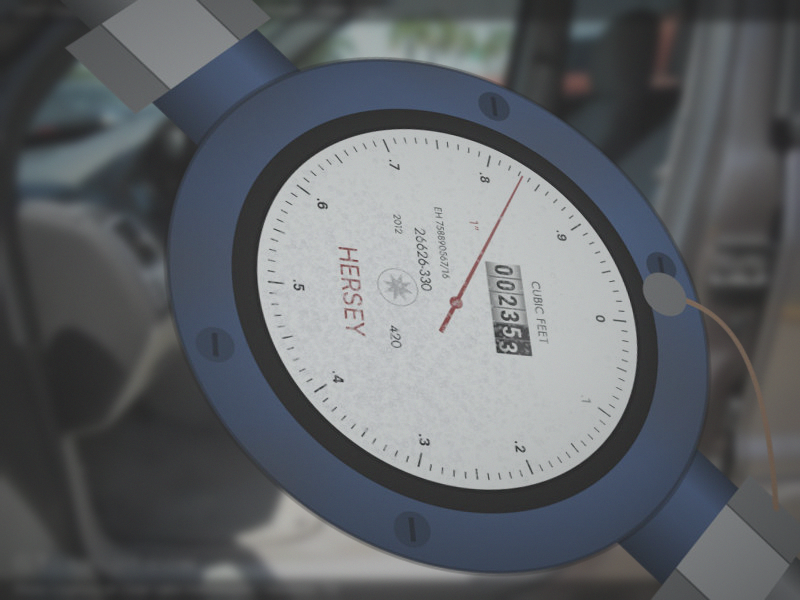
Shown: value=2352.83 unit=ft³
